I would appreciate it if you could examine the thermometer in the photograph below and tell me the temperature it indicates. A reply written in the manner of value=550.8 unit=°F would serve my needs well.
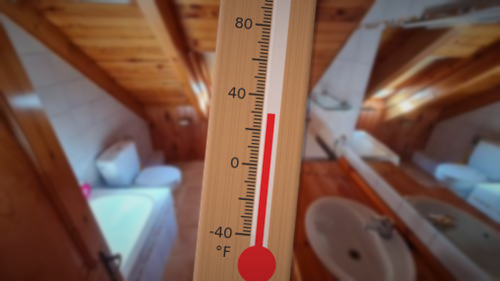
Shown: value=30 unit=°F
